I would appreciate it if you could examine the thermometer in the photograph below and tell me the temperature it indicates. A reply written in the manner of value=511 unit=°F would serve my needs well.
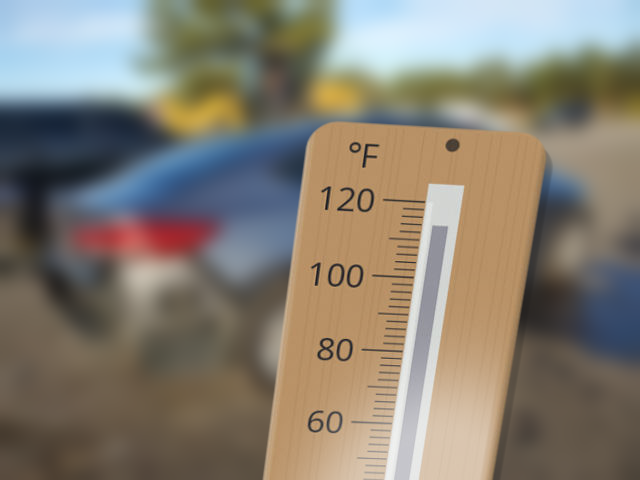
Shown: value=114 unit=°F
